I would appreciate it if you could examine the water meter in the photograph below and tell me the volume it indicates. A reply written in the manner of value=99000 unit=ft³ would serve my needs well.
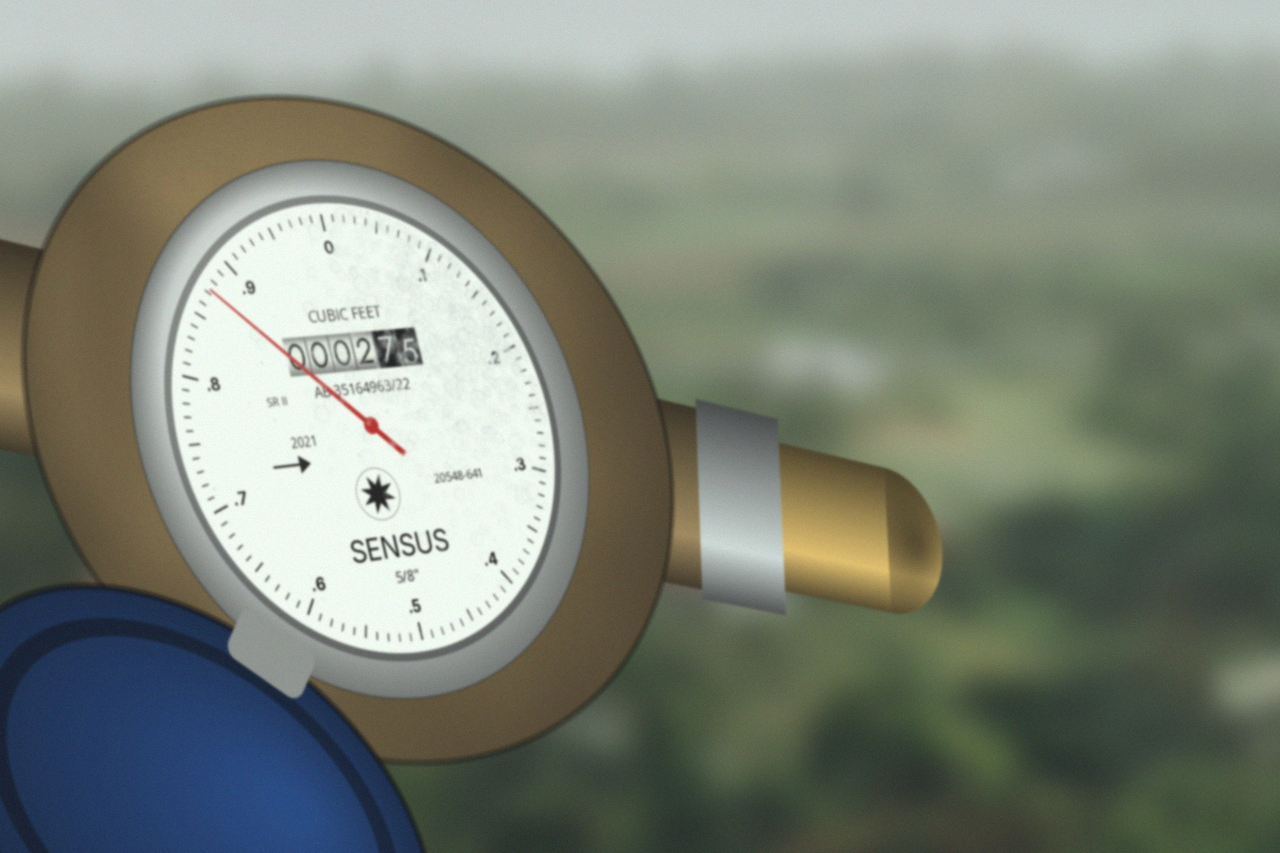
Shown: value=274.87 unit=ft³
